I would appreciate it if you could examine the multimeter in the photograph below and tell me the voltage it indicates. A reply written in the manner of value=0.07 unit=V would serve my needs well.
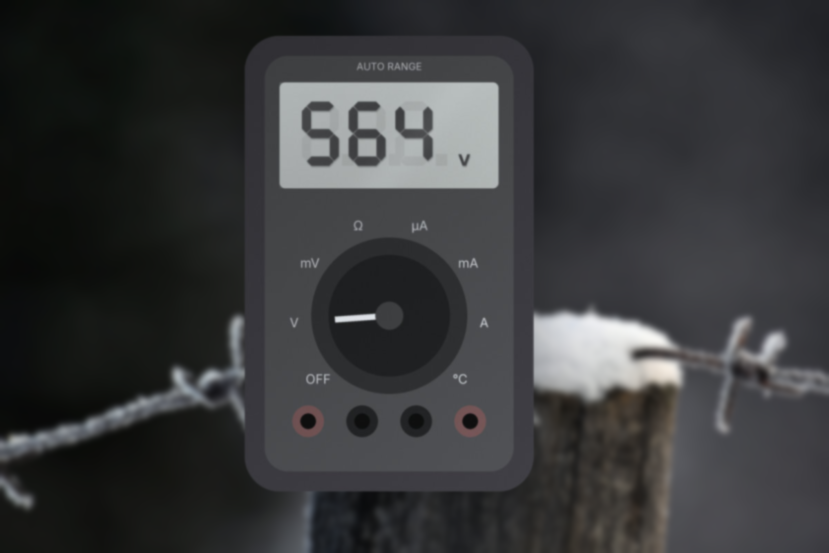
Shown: value=564 unit=V
